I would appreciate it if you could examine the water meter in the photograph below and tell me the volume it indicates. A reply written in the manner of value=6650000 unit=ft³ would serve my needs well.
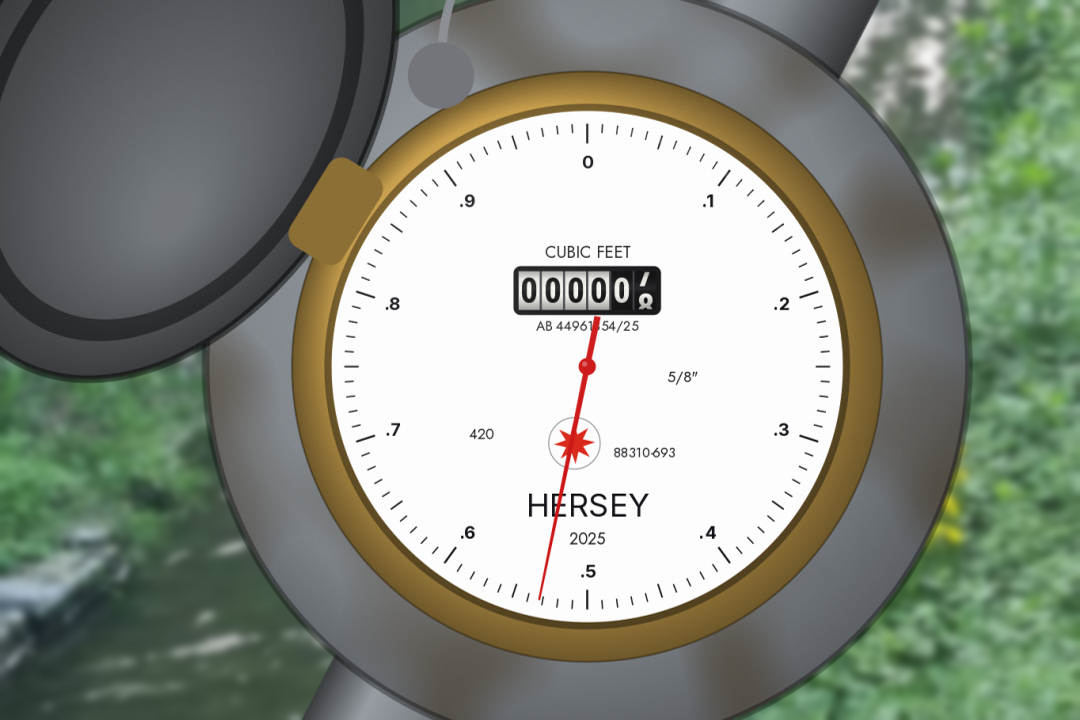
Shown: value=7.53 unit=ft³
